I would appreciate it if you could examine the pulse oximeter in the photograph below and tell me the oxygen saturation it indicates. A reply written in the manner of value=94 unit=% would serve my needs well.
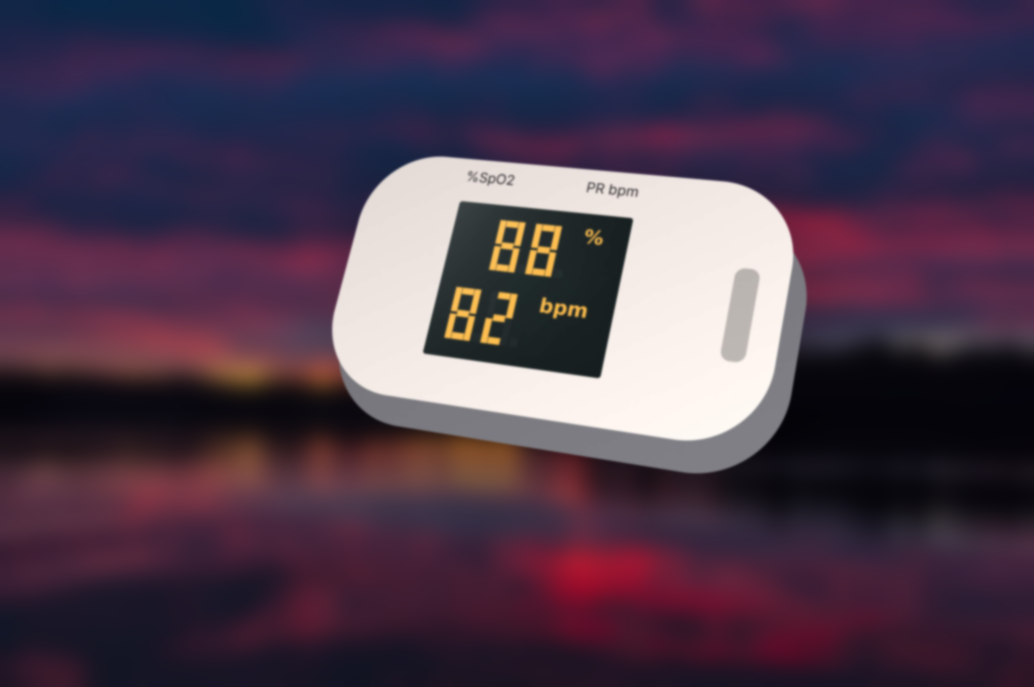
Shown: value=88 unit=%
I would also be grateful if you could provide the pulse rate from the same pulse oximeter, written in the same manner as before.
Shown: value=82 unit=bpm
